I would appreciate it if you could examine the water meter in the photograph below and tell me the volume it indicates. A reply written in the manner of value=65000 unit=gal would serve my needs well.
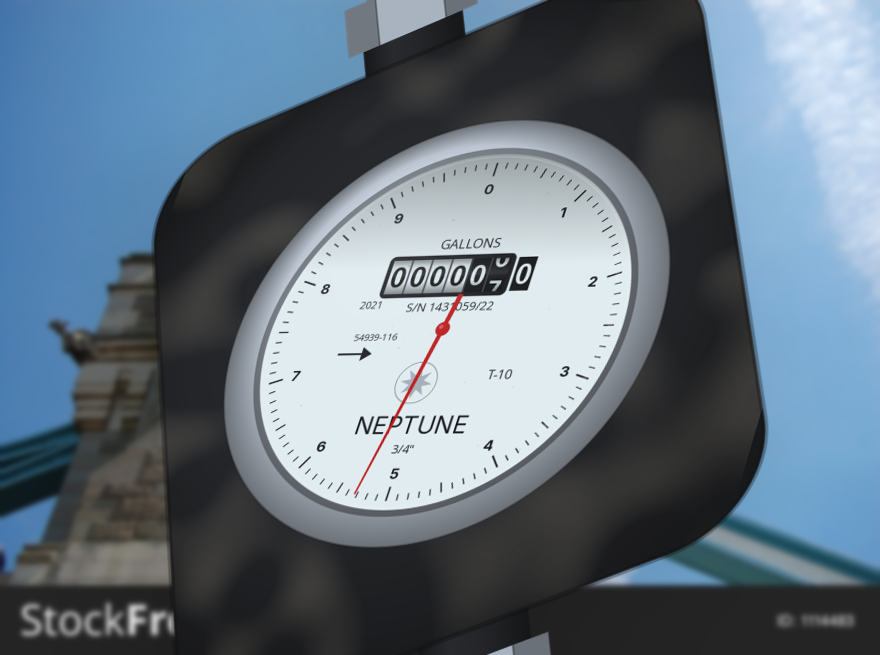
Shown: value=65.3 unit=gal
